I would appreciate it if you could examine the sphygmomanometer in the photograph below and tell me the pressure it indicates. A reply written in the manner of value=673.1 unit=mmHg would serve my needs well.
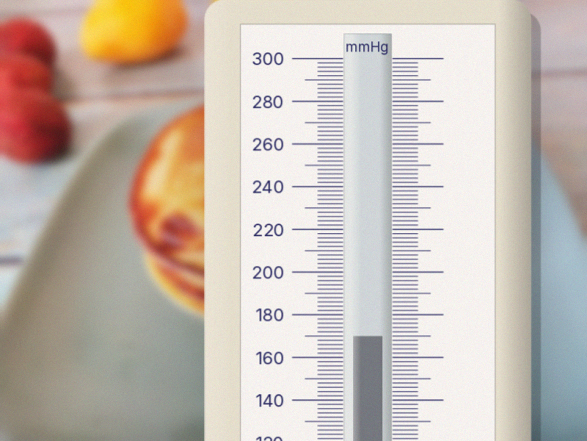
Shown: value=170 unit=mmHg
